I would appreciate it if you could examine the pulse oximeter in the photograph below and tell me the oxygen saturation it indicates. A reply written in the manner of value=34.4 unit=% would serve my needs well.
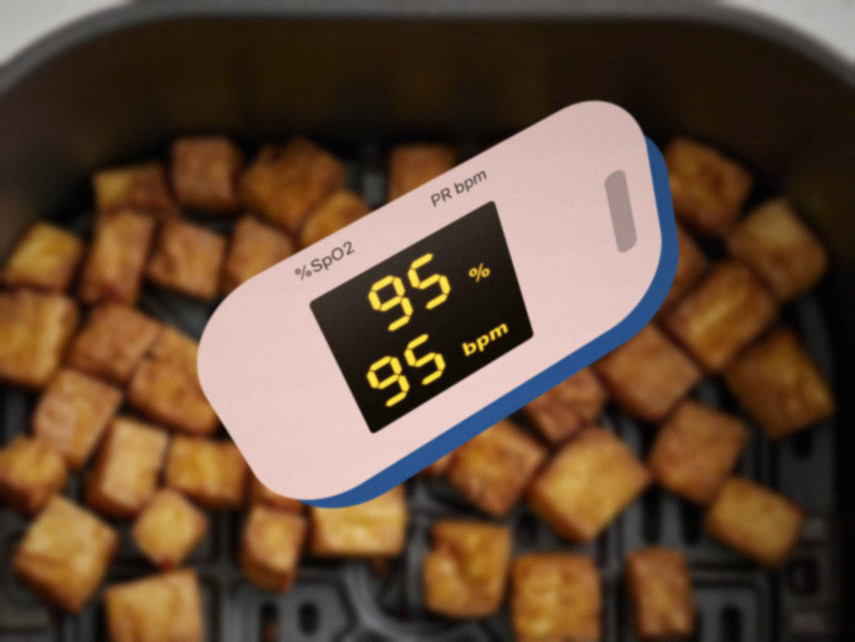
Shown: value=95 unit=%
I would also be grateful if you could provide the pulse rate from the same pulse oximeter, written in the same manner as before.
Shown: value=95 unit=bpm
